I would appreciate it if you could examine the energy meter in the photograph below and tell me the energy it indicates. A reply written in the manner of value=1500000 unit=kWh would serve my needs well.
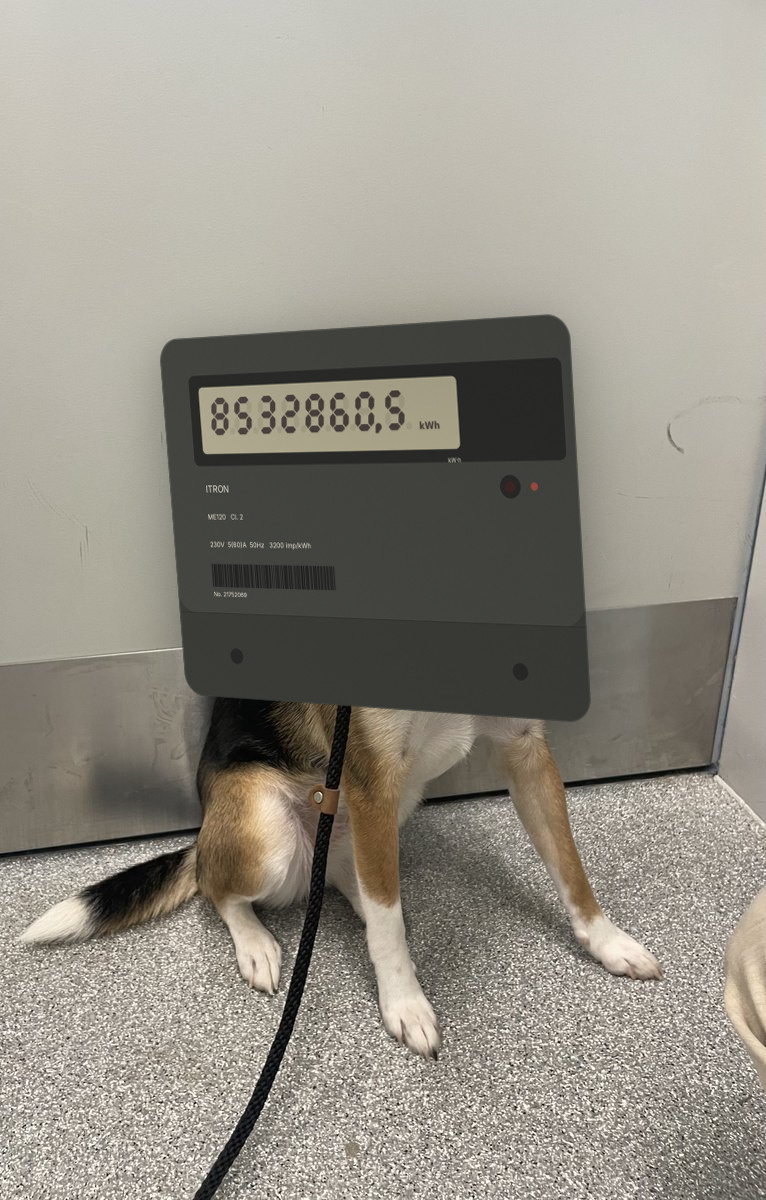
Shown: value=8532860.5 unit=kWh
